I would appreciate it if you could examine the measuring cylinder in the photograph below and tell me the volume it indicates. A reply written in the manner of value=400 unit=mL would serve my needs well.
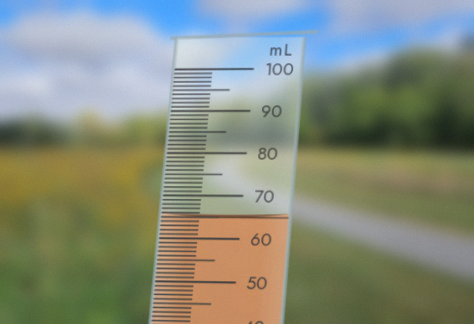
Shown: value=65 unit=mL
